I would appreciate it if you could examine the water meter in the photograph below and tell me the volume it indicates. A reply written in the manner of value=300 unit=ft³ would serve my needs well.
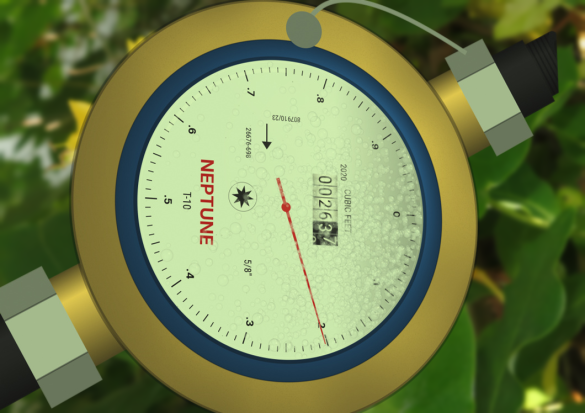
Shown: value=2637.20 unit=ft³
